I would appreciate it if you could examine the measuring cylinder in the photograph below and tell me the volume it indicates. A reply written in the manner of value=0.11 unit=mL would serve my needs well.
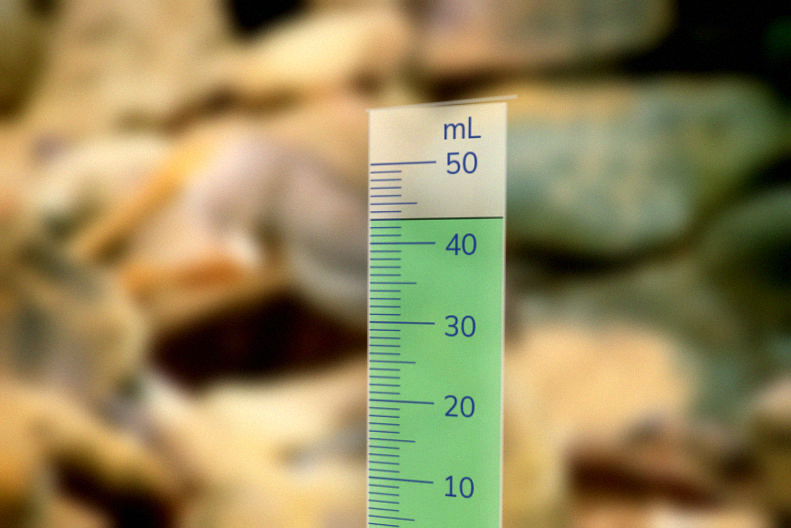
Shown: value=43 unit=mL
